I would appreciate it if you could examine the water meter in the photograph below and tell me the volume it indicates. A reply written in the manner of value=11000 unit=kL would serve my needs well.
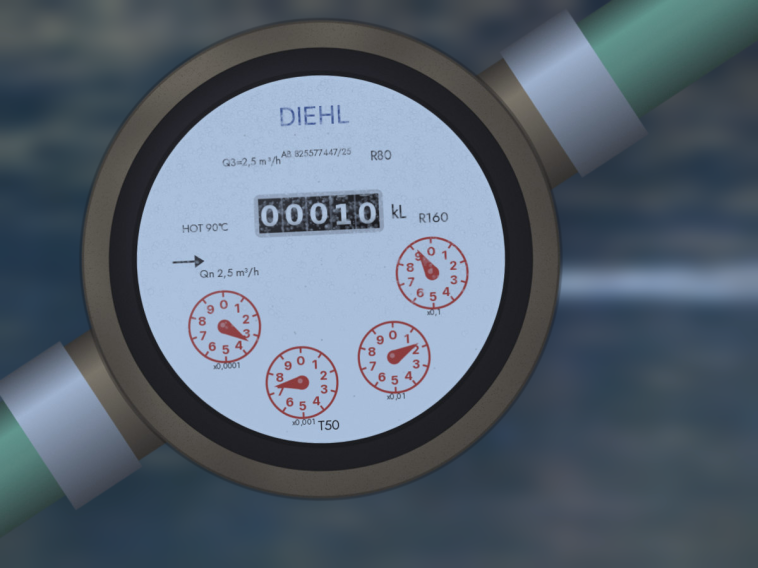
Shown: value=9.9173 unit=kL
